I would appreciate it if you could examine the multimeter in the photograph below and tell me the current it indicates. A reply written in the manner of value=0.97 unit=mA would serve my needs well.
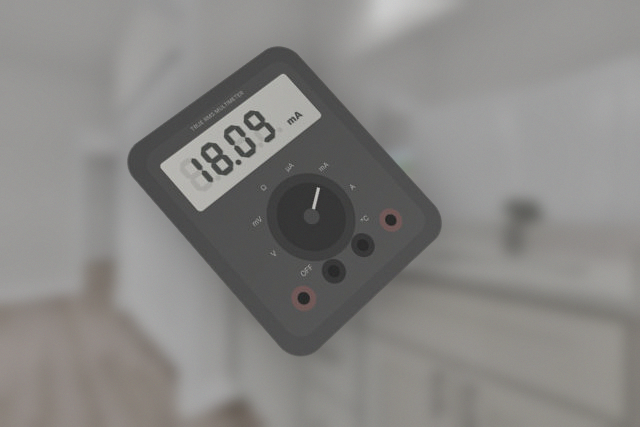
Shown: value=18.09 unit=mA
